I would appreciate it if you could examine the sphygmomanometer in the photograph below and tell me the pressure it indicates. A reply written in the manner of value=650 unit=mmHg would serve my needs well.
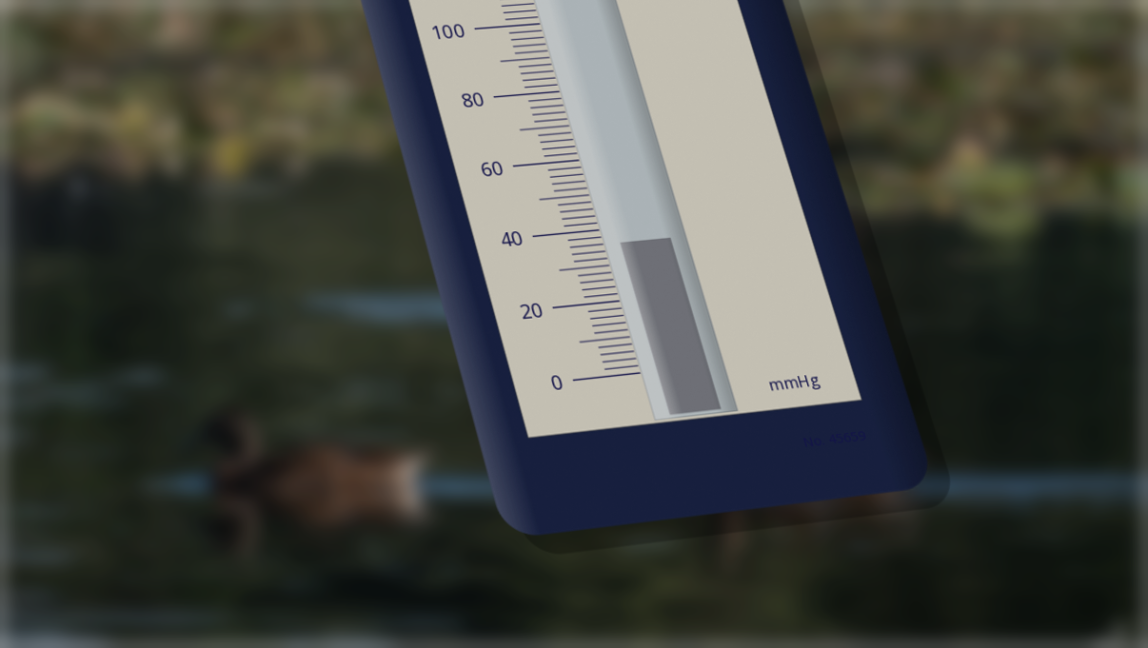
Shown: value=36 unit=mmHg
